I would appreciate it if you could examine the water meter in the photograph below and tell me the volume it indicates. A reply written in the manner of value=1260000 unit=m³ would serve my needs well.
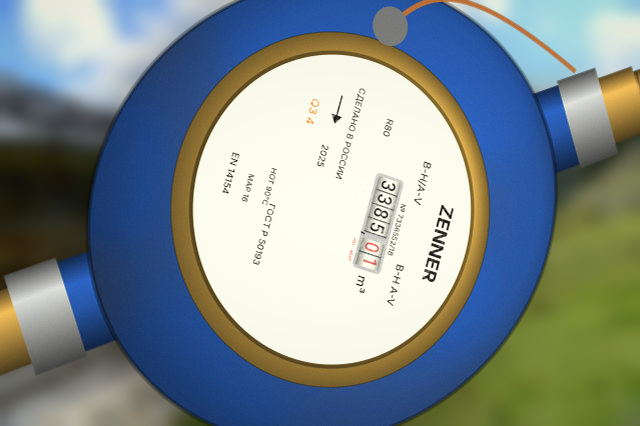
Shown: value=3385.01 unit=m³
